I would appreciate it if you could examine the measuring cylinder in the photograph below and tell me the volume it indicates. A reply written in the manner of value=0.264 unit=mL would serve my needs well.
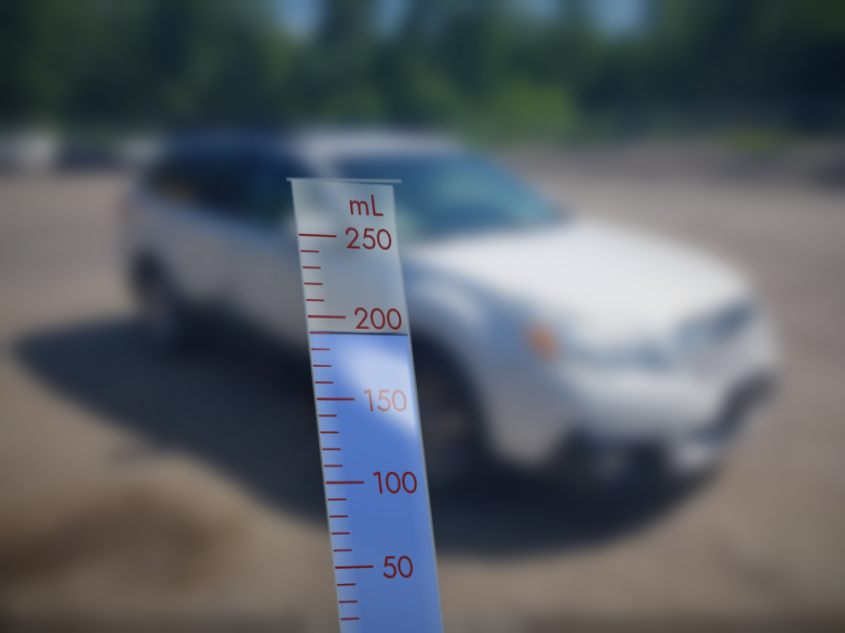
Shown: value=190 unit=mL
